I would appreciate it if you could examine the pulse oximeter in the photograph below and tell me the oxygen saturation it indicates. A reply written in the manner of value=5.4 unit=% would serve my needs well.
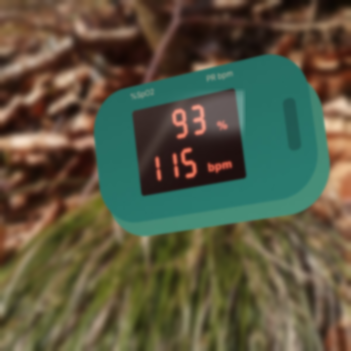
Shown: value=93 unit=%
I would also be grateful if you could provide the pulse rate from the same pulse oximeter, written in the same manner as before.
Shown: value=115 unit=bpm
